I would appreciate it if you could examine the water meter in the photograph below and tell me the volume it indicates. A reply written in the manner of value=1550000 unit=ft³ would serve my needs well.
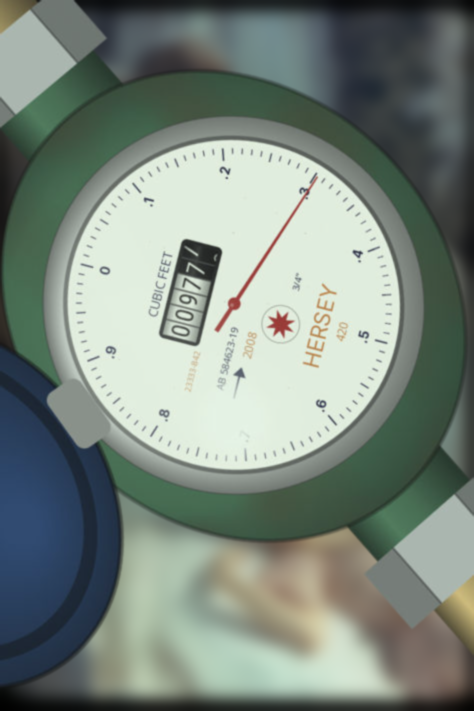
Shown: value=9777.30 unit=ft³
